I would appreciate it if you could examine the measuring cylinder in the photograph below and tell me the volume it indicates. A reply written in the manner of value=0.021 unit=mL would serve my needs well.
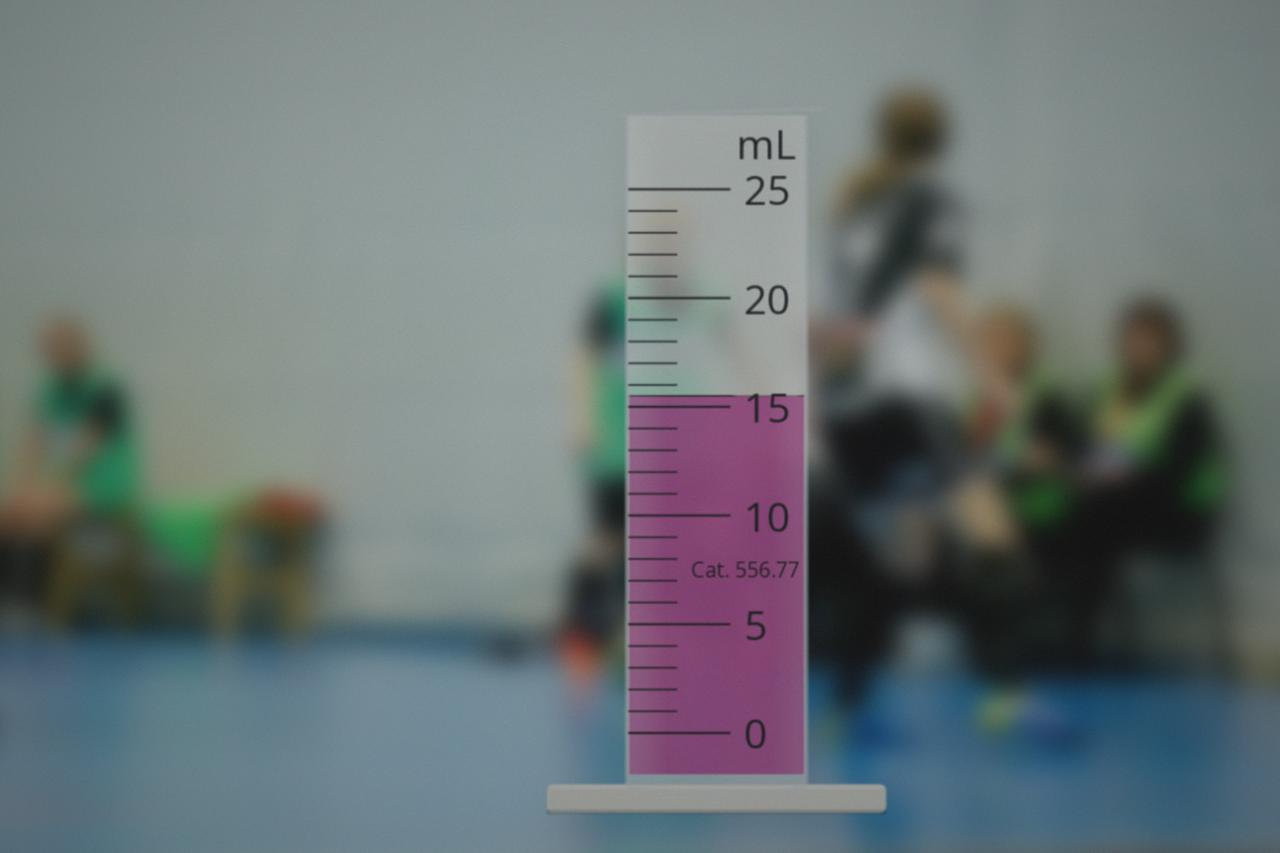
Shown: value=15.5 unit=mL
